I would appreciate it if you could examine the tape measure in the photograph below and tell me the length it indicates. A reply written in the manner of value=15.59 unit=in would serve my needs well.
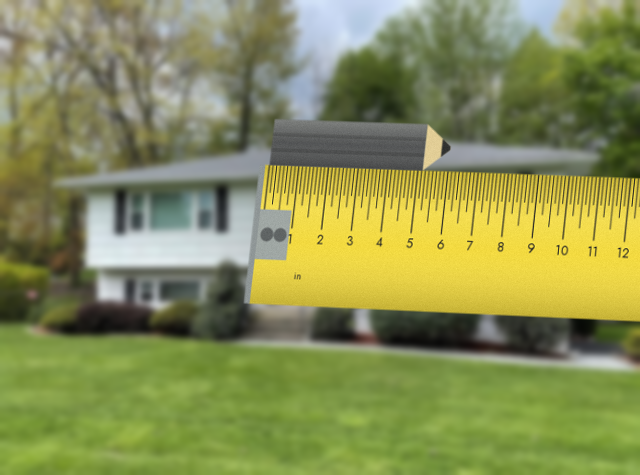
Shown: value=6 unit=in
